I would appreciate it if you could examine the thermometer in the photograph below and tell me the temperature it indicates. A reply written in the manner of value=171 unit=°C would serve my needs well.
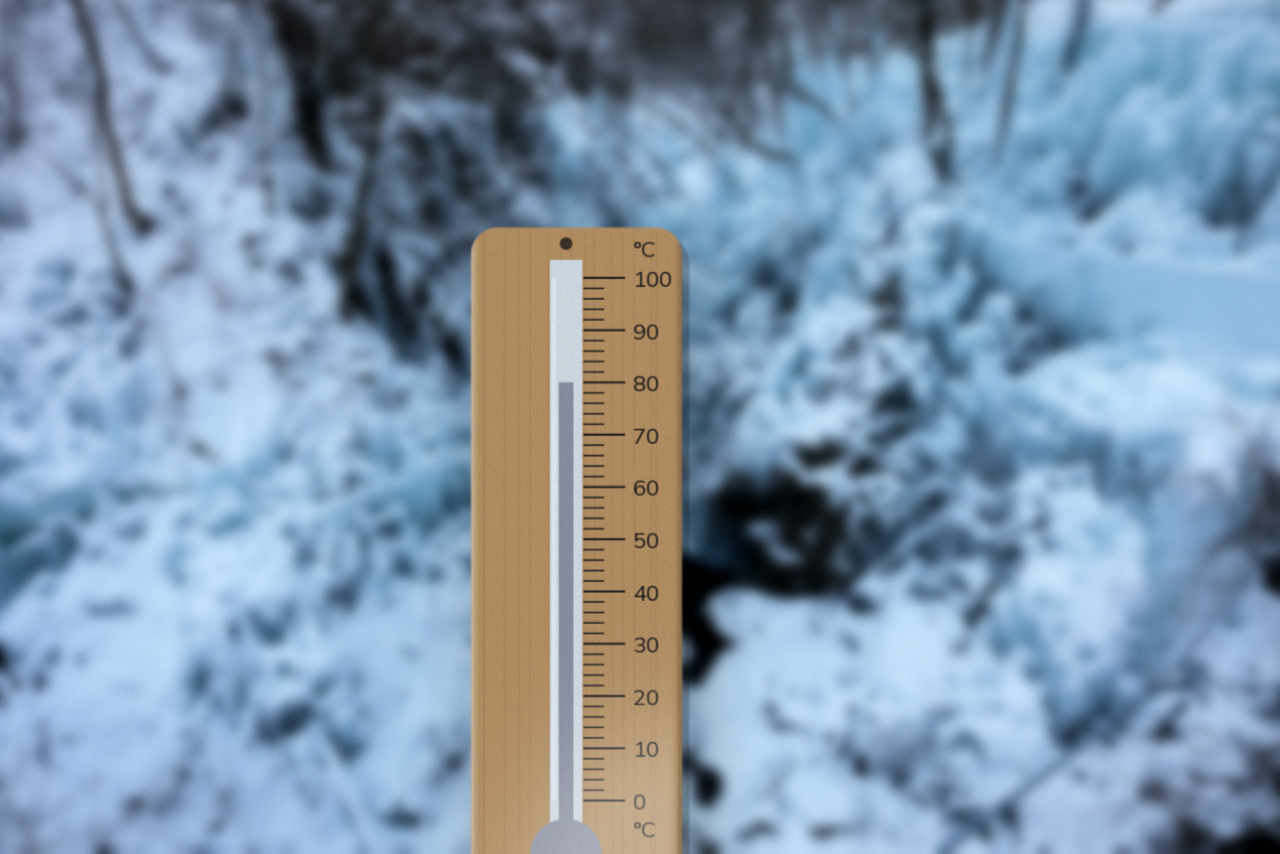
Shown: value=80 unit=°C
